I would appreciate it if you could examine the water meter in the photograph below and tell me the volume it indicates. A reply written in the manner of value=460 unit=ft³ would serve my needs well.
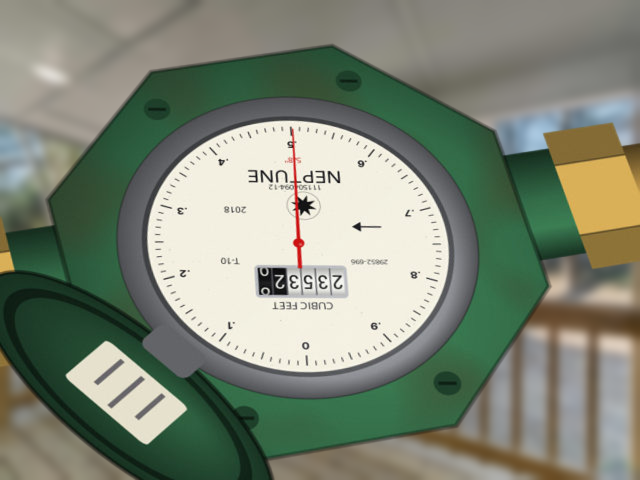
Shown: value=235328.50 unit=ft³
